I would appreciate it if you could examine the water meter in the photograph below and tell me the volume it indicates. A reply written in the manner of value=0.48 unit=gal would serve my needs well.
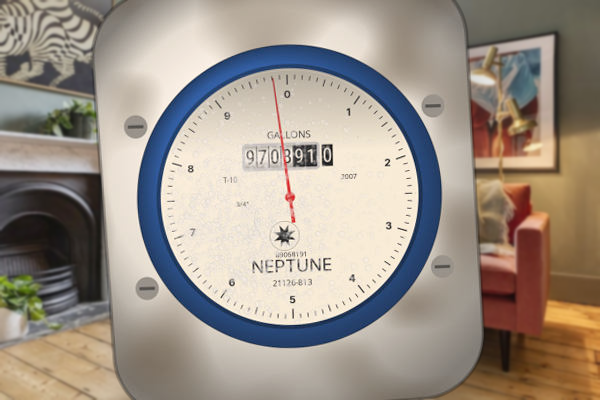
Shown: value=9708909.8 unit=gal
